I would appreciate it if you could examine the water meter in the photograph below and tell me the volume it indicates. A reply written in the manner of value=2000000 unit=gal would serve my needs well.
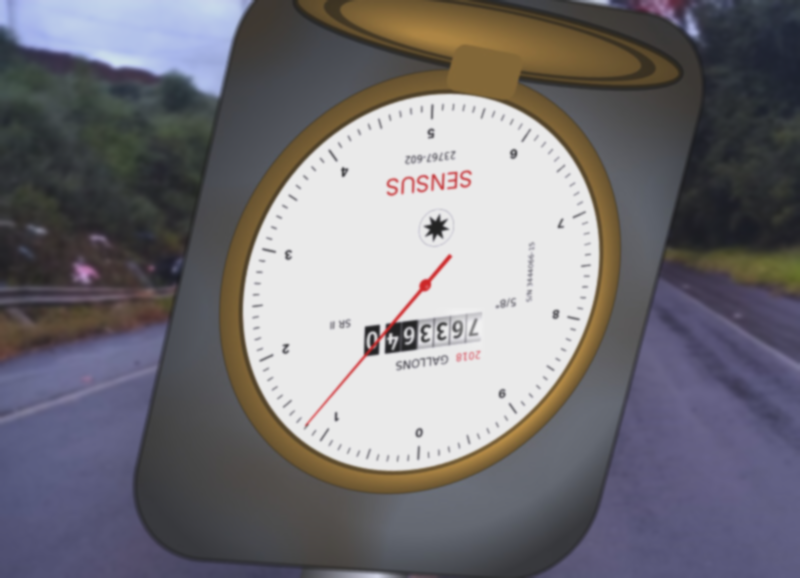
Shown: value=7633641.2 unit=gal
